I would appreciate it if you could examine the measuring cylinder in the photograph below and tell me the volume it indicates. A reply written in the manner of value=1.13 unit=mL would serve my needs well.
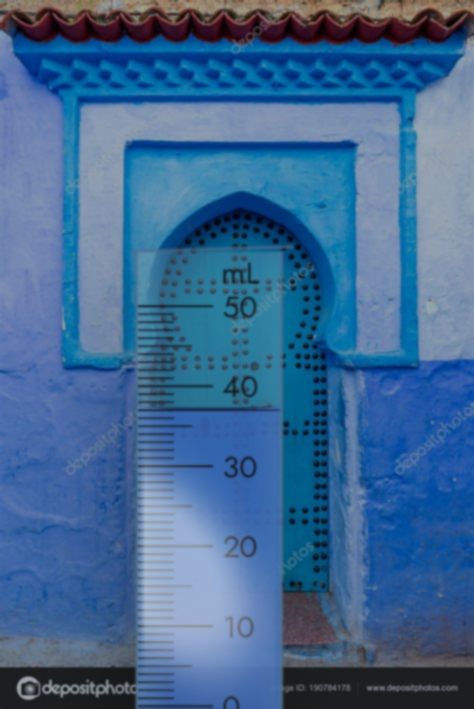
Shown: value=37 unit=mL
